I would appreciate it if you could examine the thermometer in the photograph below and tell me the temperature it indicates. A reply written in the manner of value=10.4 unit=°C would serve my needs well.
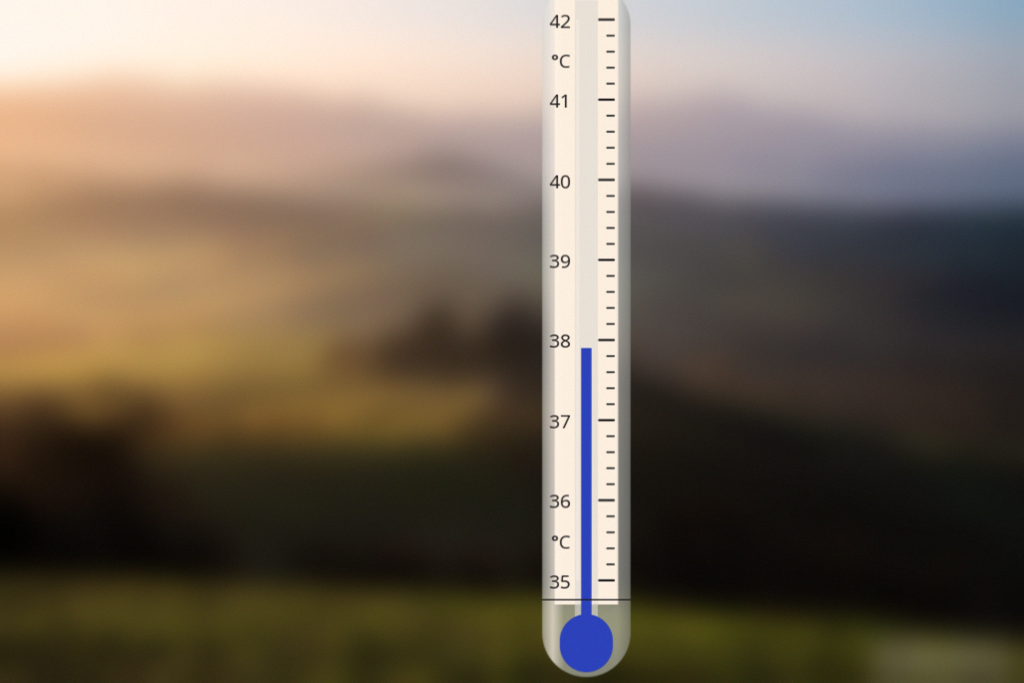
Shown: value=37.9 unit=°C
